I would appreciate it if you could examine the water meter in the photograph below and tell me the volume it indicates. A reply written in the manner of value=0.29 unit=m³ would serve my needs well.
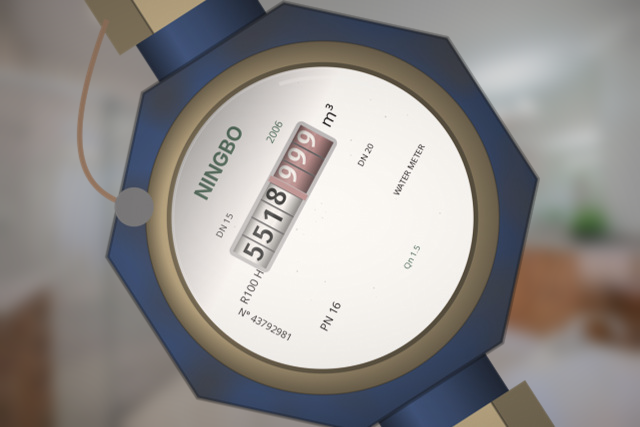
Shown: value=5518.999 unit=m³
